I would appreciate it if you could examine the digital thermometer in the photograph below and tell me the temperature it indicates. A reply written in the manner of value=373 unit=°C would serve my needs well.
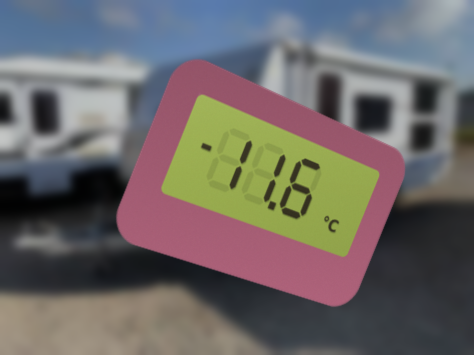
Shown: value=-11.6 unit=°C
